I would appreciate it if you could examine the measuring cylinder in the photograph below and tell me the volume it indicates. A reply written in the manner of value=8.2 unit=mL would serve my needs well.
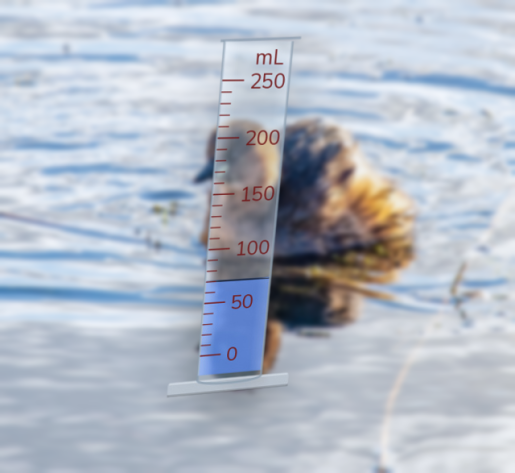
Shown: value=70 unit=mL
